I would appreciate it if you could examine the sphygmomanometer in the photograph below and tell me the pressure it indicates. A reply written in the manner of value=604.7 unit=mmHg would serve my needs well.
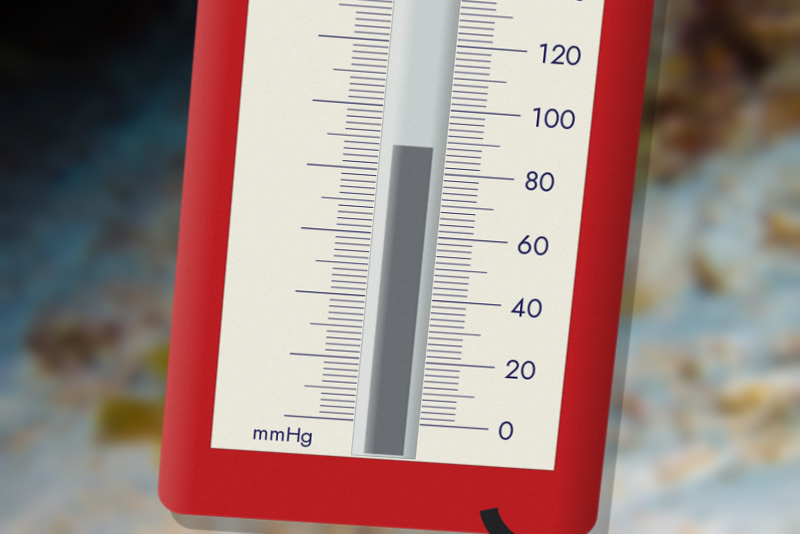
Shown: value=88 unit=mmHg
